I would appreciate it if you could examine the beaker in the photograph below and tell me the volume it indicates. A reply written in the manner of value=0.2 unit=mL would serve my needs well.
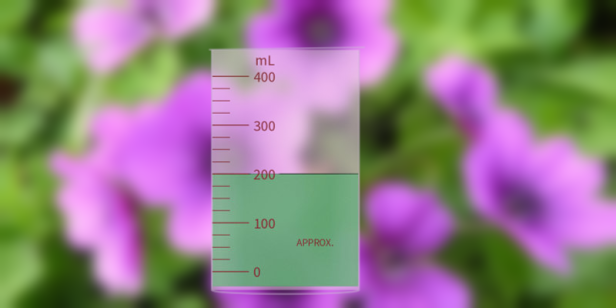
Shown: value=200 unit=mL
